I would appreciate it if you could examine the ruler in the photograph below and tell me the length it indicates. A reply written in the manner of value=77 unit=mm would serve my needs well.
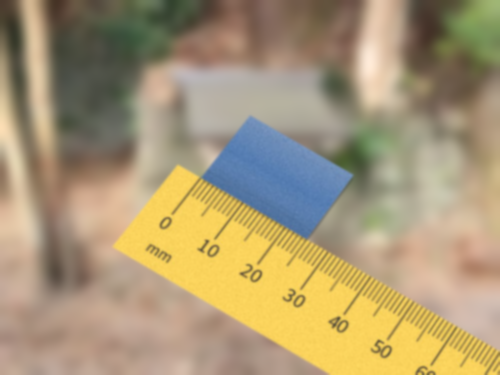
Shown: value=25 unit=mm
